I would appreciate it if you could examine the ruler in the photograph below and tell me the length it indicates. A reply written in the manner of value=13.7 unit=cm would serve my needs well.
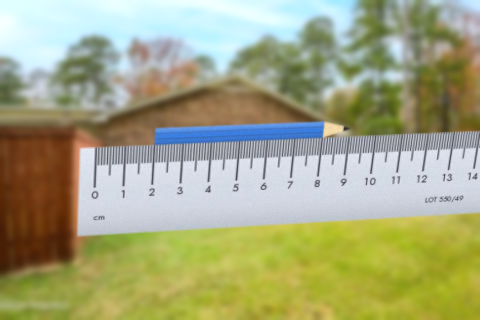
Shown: value=7 unit=cm
